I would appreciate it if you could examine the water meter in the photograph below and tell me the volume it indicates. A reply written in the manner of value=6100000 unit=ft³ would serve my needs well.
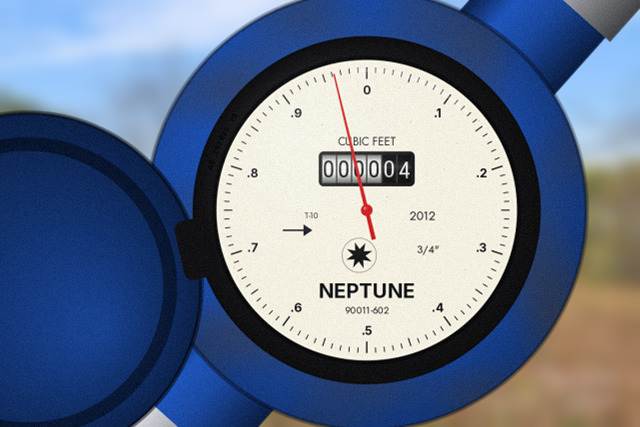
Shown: value=3.96 unit=ft³
